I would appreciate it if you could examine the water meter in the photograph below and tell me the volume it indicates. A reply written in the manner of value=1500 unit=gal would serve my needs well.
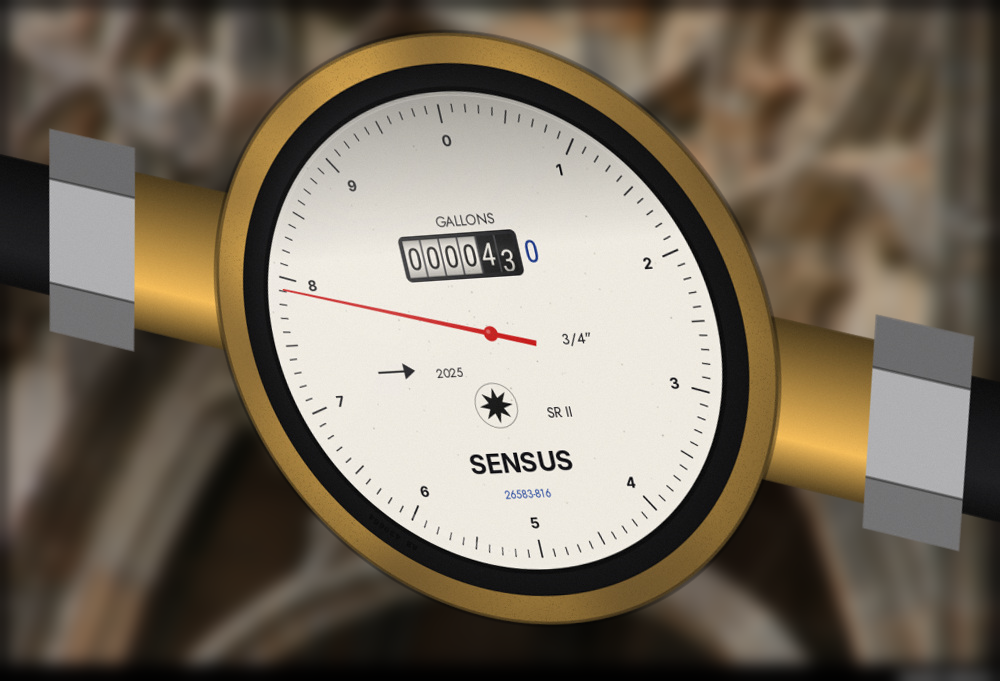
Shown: value=427.9 unit=gal
